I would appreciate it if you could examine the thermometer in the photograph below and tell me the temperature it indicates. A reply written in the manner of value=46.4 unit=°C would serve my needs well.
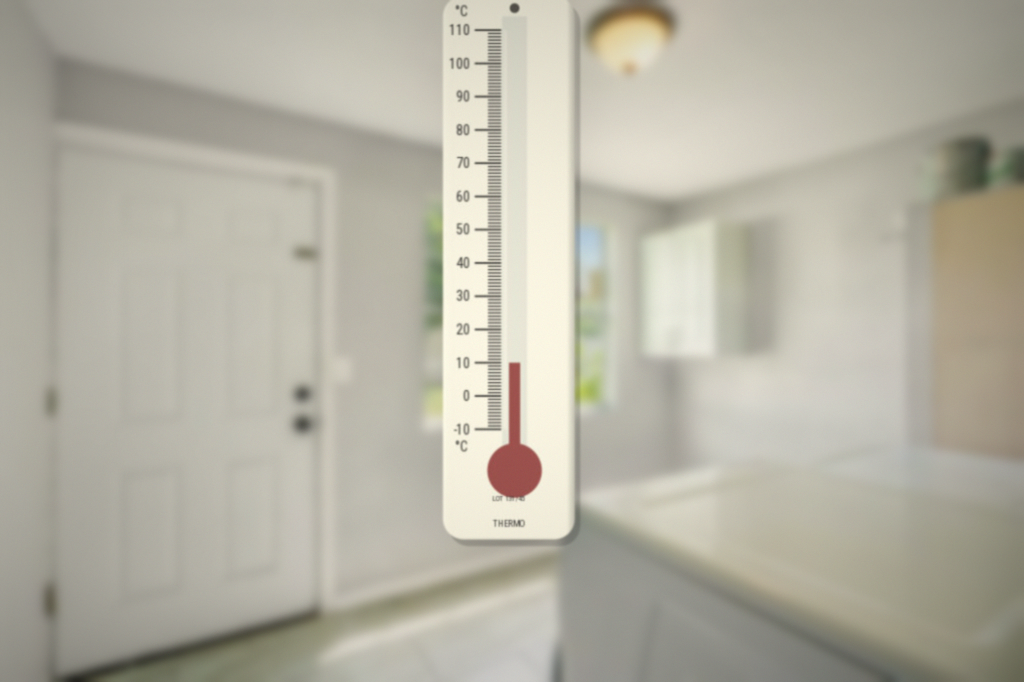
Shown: value=10 unit=°C
